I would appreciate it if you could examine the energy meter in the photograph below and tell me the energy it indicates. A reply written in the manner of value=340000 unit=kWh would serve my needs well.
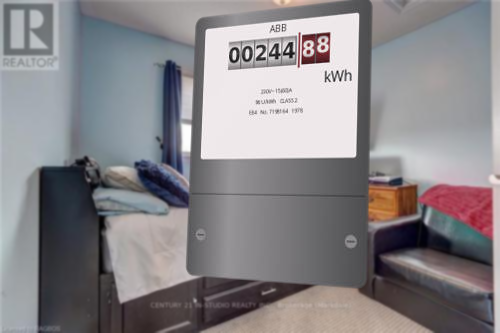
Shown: value=244.88 unit=kWh
